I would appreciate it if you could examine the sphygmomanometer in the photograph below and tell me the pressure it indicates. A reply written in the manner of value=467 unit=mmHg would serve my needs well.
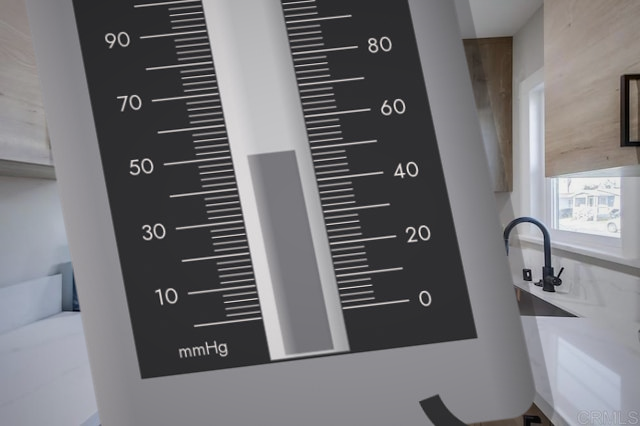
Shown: value=50 unit=mmHg
